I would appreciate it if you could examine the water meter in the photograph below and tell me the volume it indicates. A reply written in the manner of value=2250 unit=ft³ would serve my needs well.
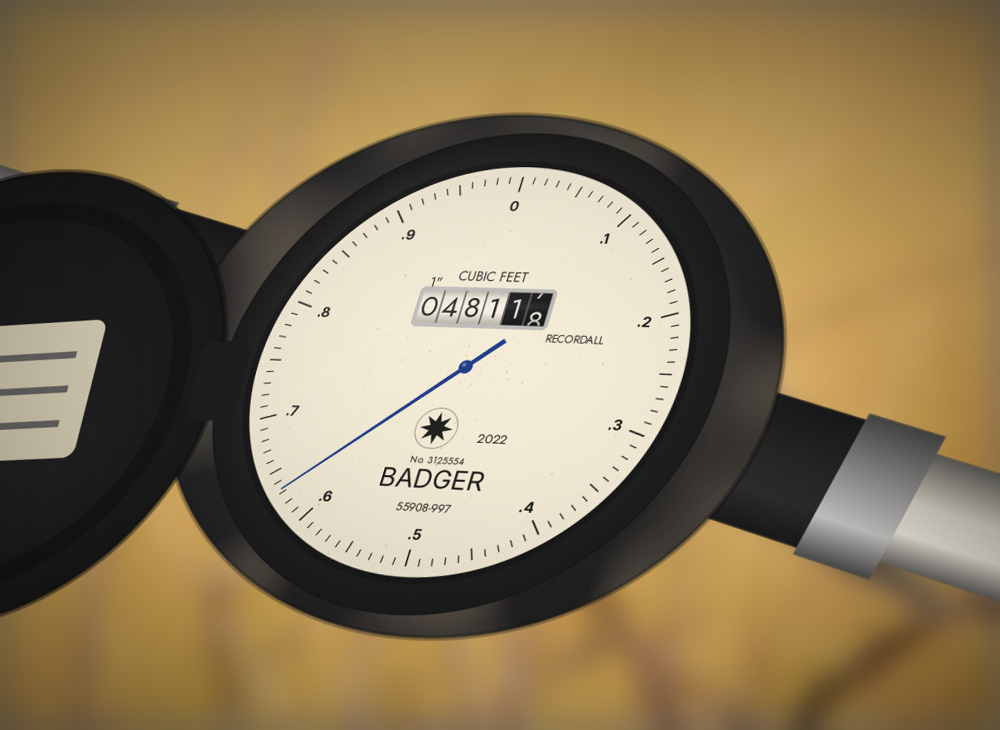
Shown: value=48117.63 unit=ft³
